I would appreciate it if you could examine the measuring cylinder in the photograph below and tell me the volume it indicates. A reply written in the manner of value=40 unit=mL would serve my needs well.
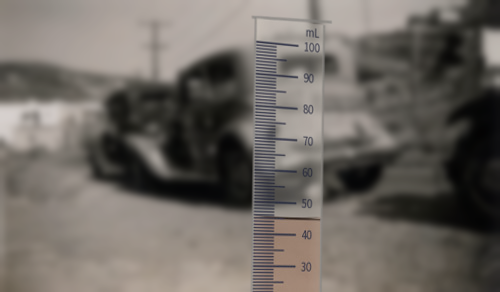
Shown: value=45 unit=mL
